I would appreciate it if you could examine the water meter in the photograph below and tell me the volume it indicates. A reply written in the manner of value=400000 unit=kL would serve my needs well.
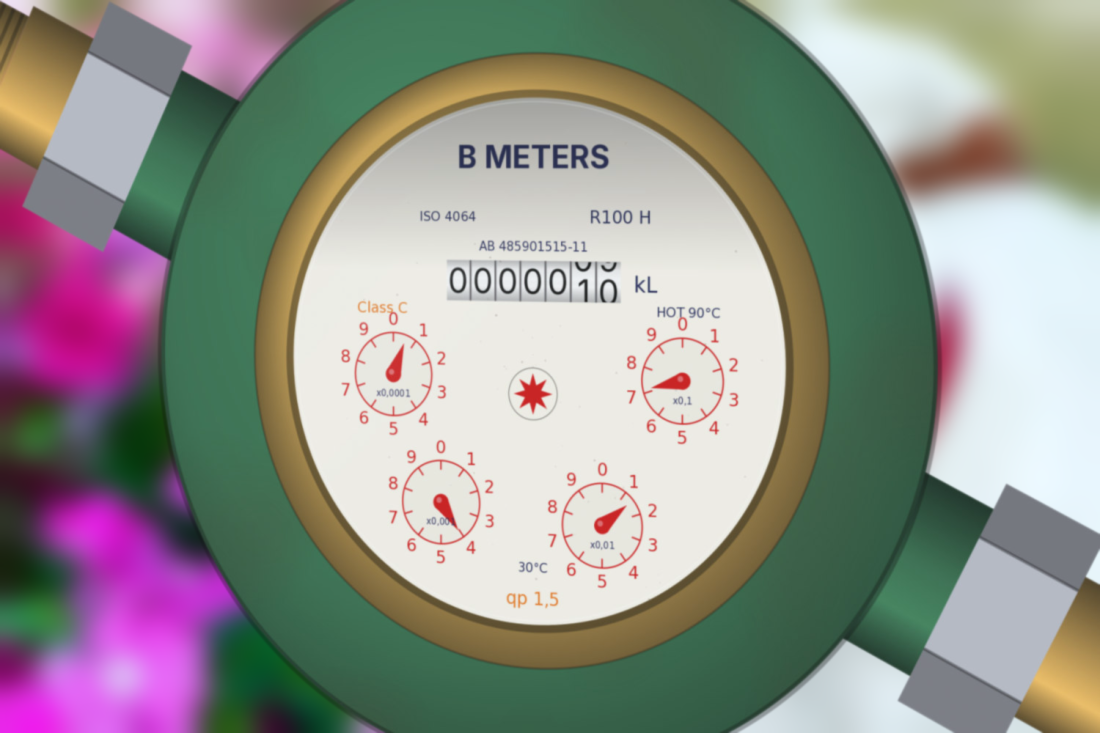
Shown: value=9.7140 unit=kL
